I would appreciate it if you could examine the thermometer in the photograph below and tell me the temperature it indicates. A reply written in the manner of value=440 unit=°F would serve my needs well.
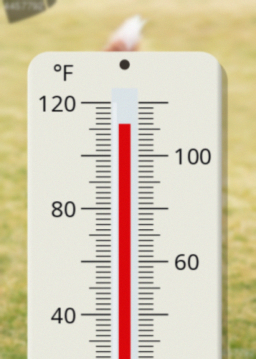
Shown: value=112 unit=°F
